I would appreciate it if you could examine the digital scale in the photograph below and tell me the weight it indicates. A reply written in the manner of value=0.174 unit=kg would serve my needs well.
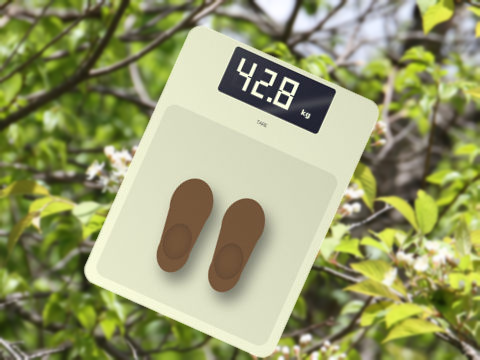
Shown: value=42.8 unit=kg
